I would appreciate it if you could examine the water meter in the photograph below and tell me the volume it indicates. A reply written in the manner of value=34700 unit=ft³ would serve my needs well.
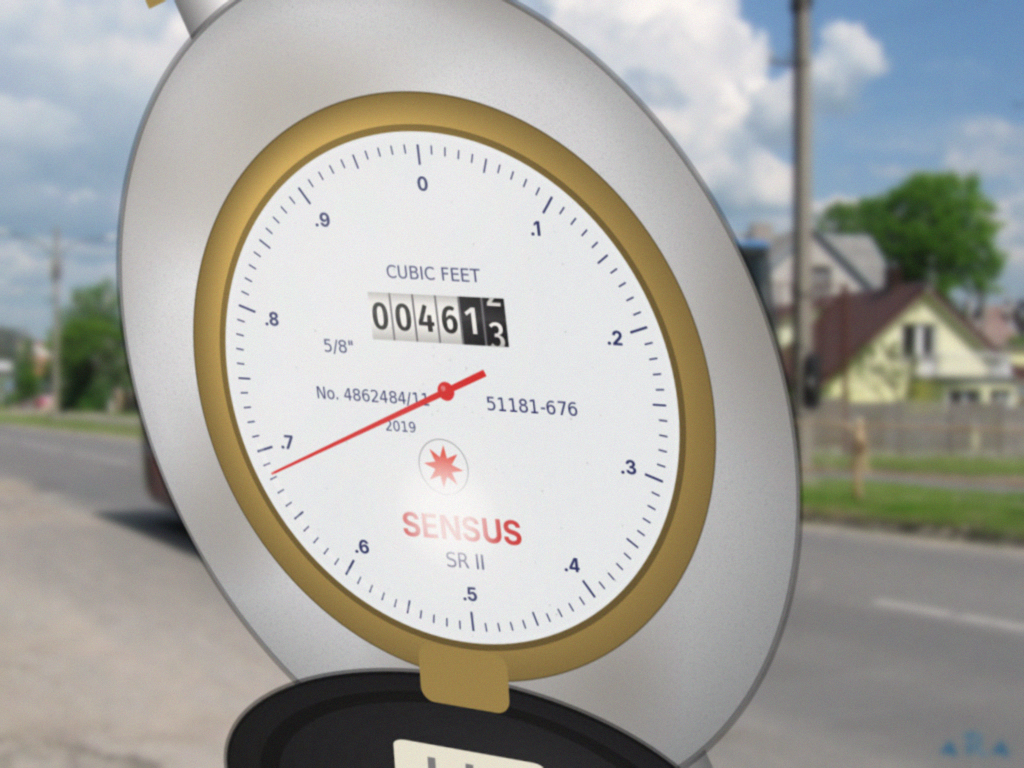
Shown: value=4612.68 unit=ft³
